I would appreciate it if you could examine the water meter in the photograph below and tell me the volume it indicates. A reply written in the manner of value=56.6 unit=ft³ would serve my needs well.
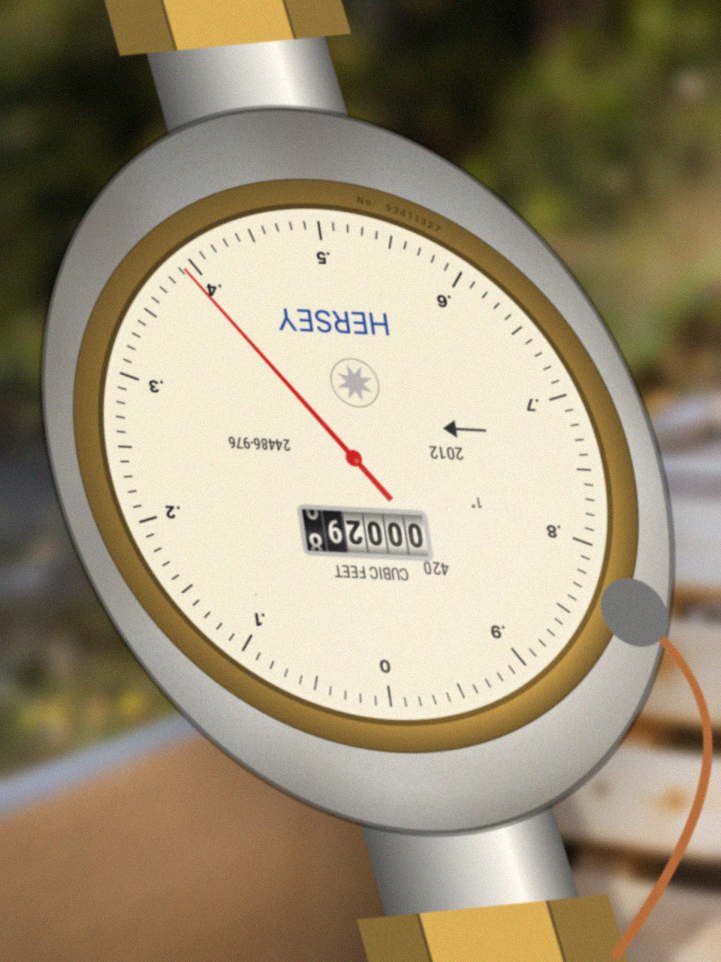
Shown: value=298.39 unit=ft³
